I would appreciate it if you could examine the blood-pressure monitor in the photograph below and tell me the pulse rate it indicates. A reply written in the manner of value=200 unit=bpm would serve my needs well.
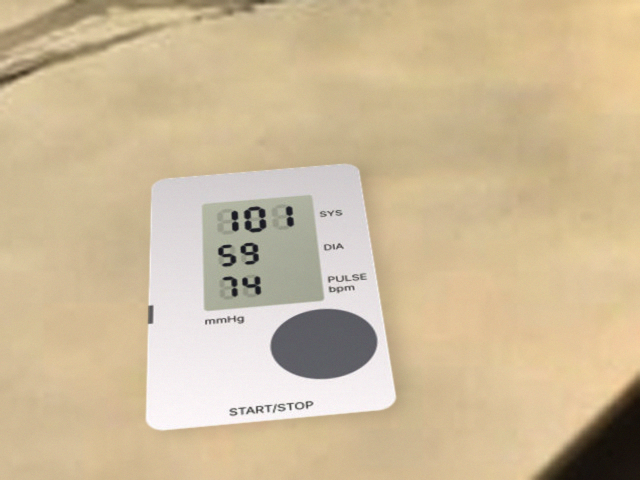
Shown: value=74 unit=bpm
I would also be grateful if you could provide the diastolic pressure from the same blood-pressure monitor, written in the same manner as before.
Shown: value=59 unit=mmHg
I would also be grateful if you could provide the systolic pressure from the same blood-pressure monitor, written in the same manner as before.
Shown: value=101 unit=mmHg
